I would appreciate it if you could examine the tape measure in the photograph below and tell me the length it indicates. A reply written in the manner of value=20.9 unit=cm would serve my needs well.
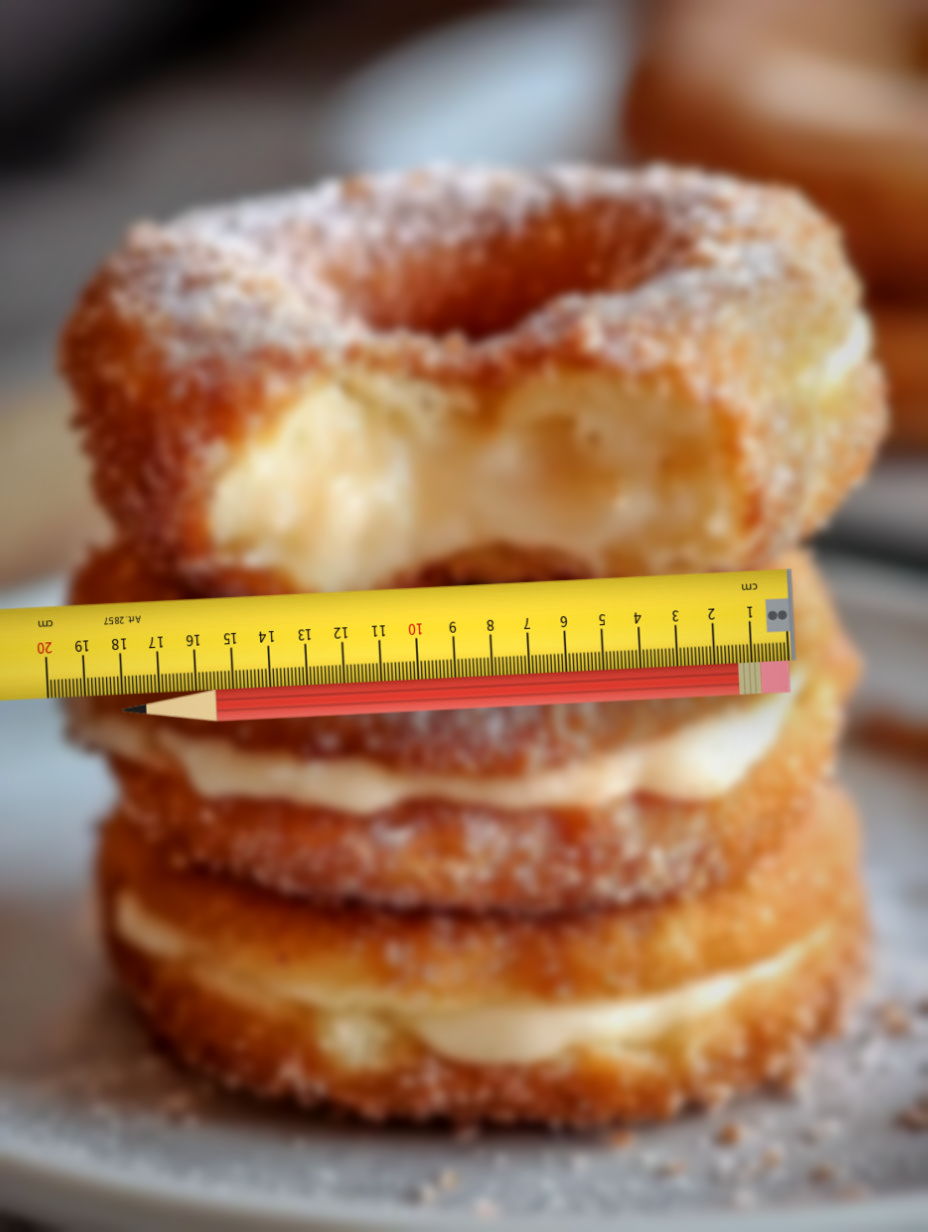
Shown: value=18 unit=cm
